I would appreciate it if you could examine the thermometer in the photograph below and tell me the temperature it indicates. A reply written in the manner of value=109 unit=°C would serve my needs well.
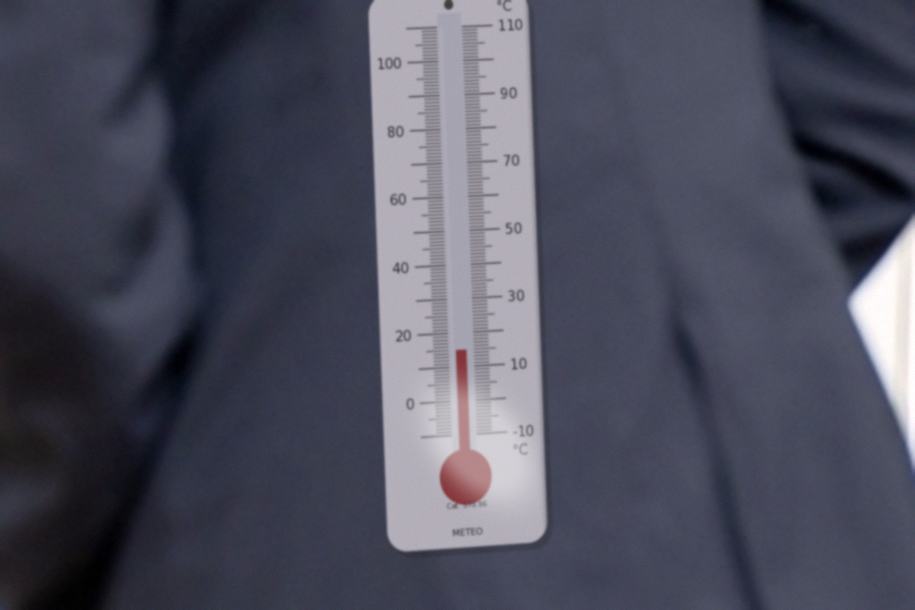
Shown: value=15 unit=°C
